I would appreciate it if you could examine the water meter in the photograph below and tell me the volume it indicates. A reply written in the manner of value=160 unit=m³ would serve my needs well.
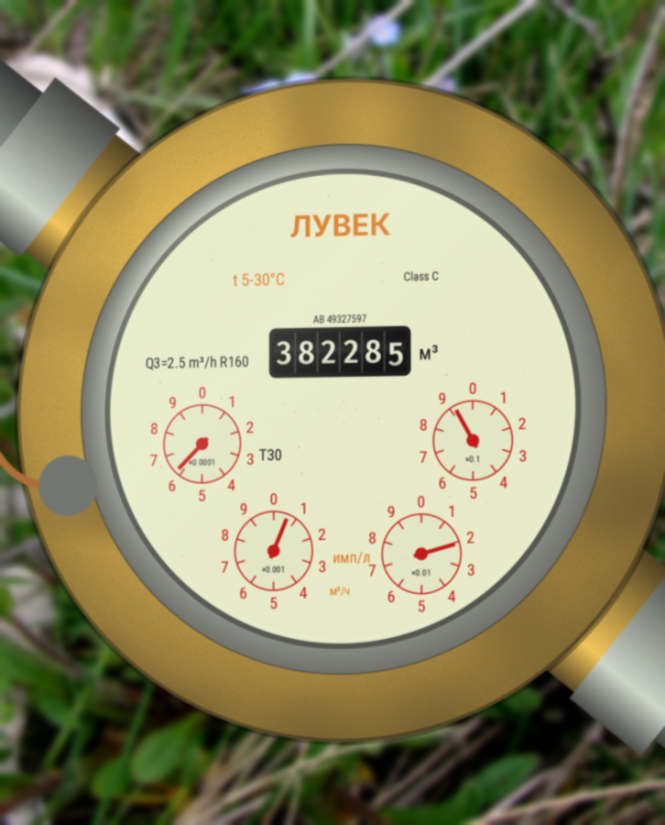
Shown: value=382284.9206 unit=m³
